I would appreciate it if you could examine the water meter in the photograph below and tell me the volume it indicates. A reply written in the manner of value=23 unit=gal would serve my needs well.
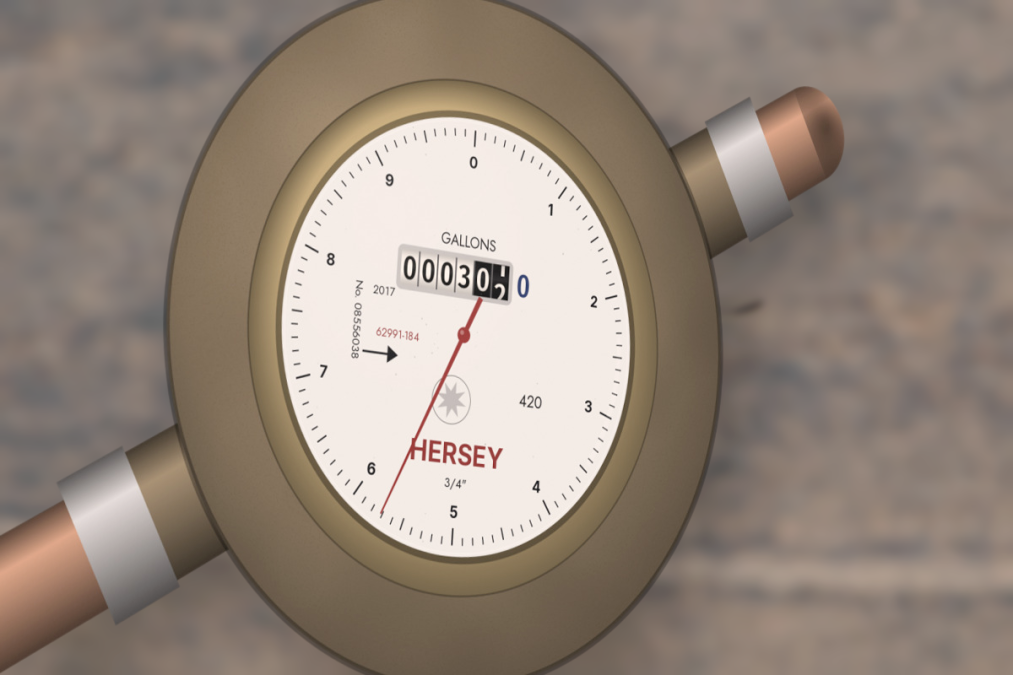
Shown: value=3015.7 unit=gal
